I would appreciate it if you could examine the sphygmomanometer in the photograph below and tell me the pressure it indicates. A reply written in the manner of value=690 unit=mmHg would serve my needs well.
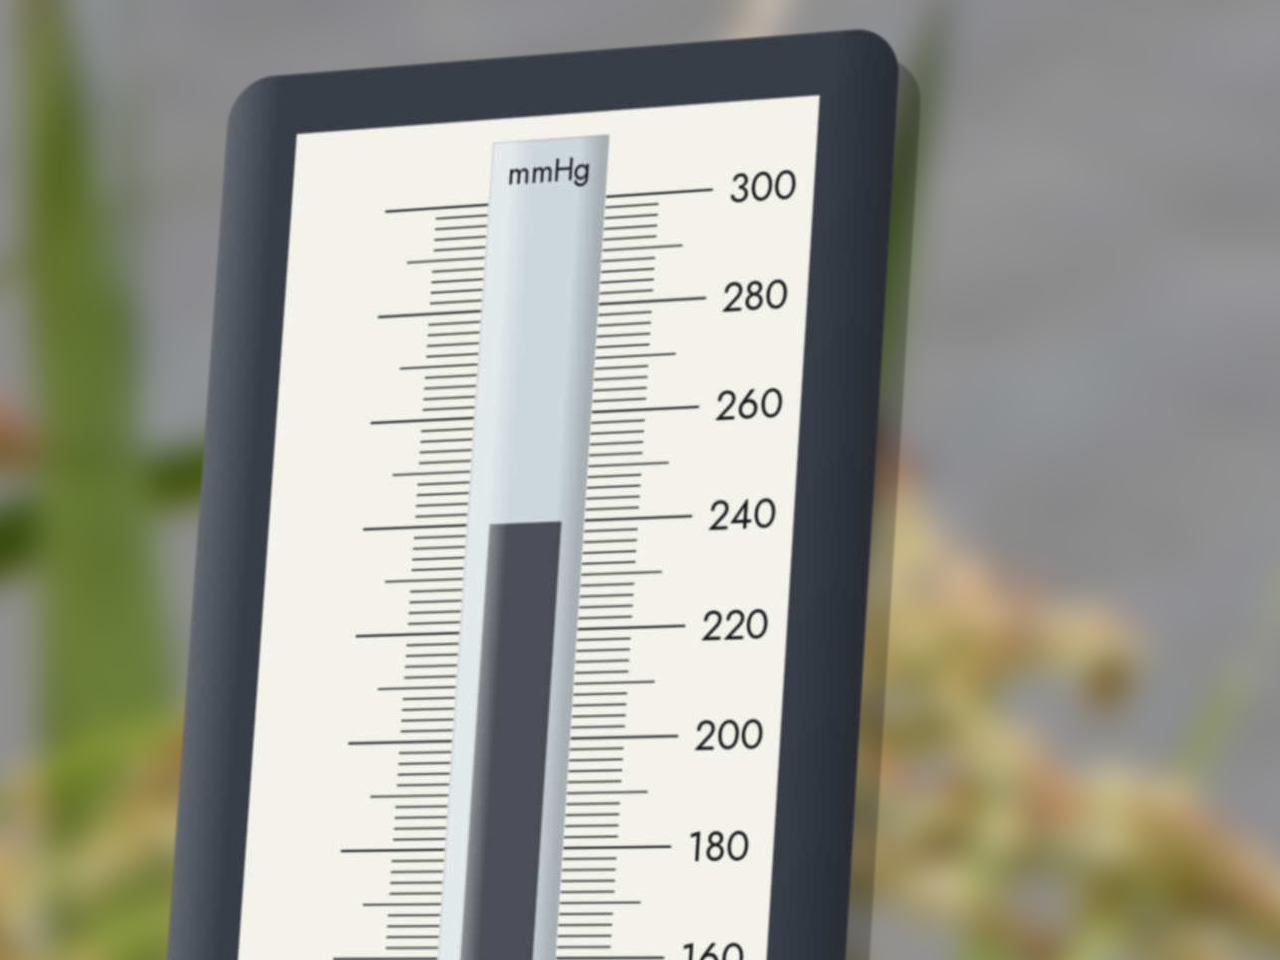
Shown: value=240 unit=mmHg
